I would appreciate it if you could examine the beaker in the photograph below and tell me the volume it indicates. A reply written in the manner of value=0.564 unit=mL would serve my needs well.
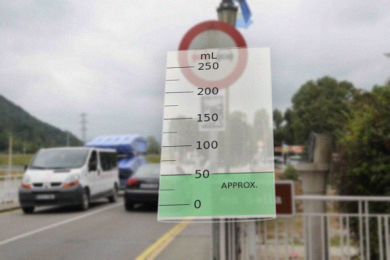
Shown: value=50 unit=mL
